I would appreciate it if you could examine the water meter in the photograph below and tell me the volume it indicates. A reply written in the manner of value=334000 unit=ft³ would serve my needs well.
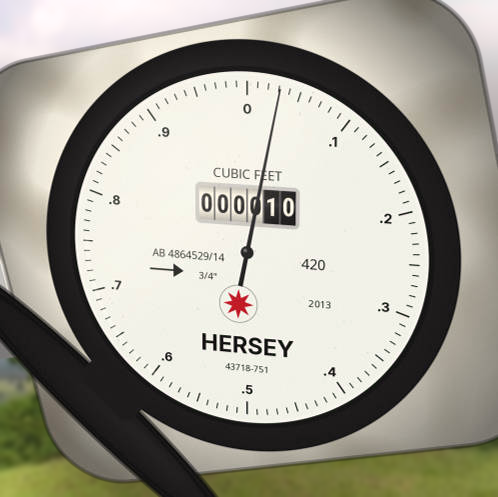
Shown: value=10.03 unit=ft³
